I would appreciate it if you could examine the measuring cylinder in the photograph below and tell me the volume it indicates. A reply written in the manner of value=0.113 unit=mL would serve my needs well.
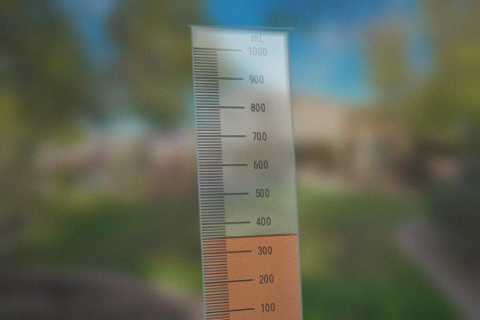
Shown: value=350 unit=mL
